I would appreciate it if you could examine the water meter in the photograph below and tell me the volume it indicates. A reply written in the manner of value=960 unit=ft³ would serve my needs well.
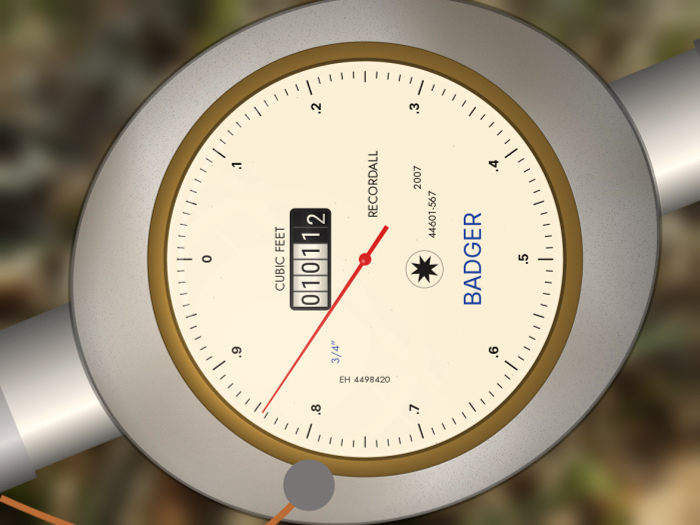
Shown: value=10111.84 unit=ft³
